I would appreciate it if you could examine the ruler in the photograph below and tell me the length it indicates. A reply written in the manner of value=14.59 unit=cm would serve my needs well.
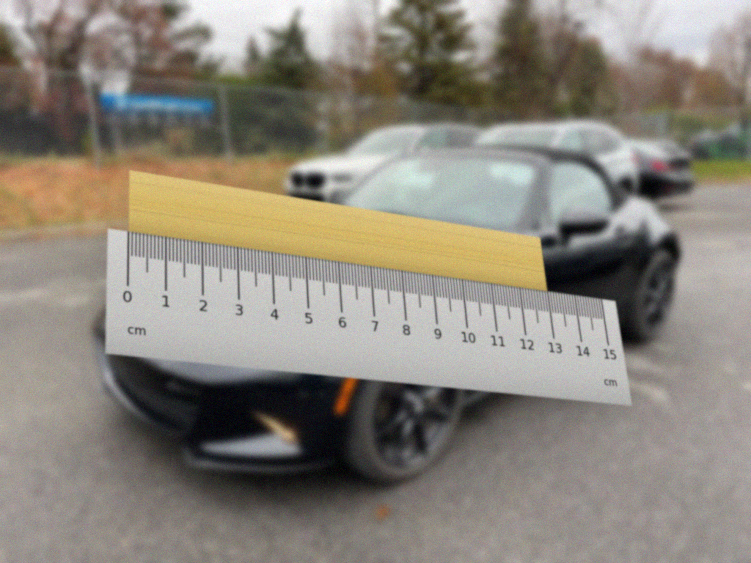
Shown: value=13 unit=cm
